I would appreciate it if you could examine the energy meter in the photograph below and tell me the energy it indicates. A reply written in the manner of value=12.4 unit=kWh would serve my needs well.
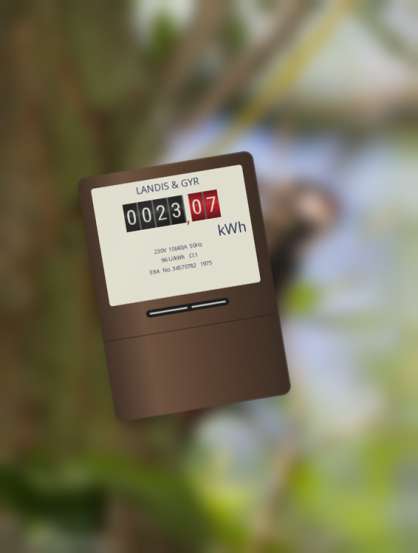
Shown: value=23.07 unit=kWh
